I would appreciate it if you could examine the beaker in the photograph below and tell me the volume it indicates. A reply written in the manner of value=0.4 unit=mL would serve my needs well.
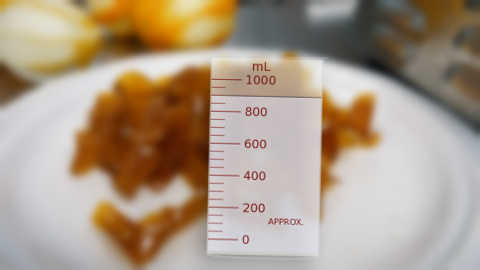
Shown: value=900 unit=mL
